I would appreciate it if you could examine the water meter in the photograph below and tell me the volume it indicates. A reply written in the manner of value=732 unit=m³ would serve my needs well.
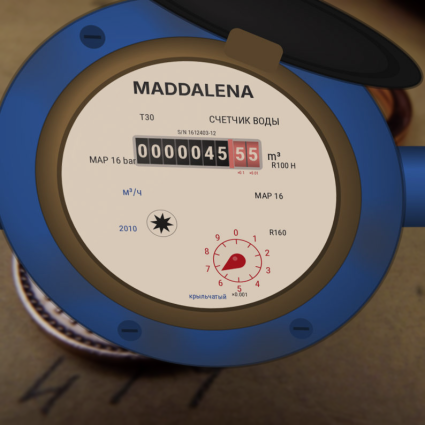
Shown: value=45.556 unit=m³
